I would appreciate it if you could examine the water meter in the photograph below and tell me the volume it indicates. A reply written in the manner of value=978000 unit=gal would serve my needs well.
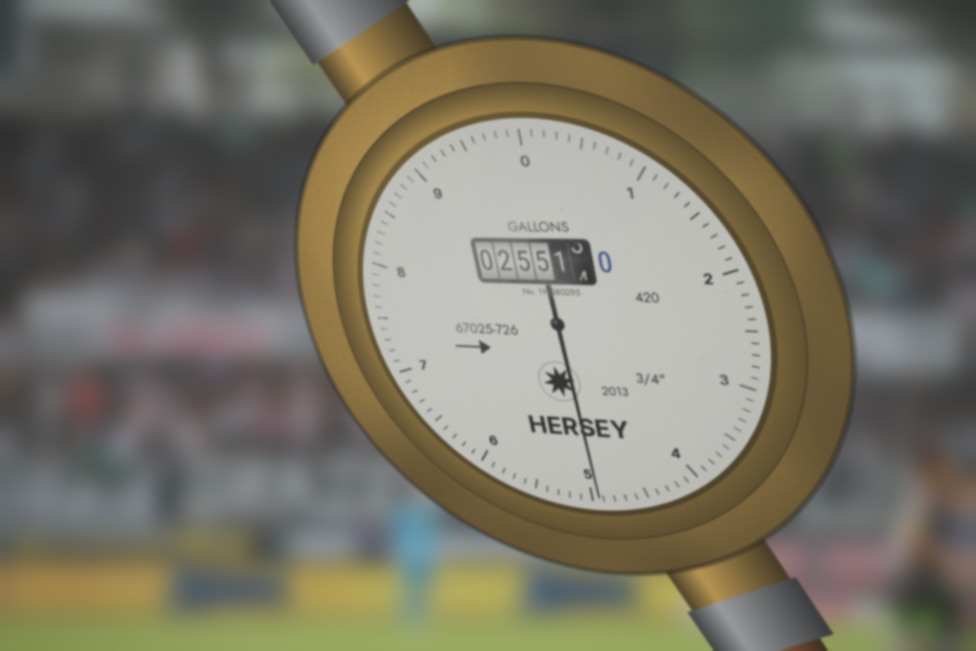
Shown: value=255134.9 unit=gal
